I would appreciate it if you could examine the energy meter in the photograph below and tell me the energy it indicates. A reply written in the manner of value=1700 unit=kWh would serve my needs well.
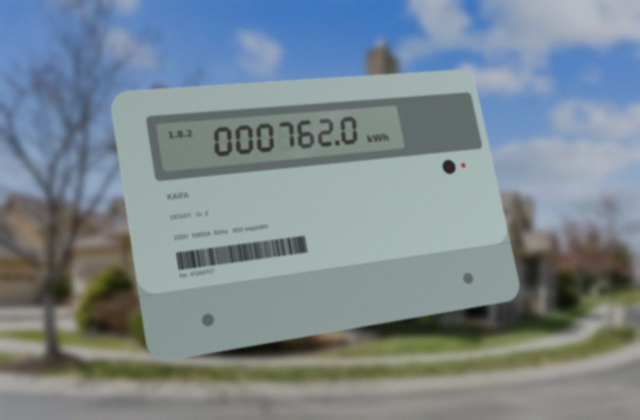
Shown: value=762.0 unit=kWh
